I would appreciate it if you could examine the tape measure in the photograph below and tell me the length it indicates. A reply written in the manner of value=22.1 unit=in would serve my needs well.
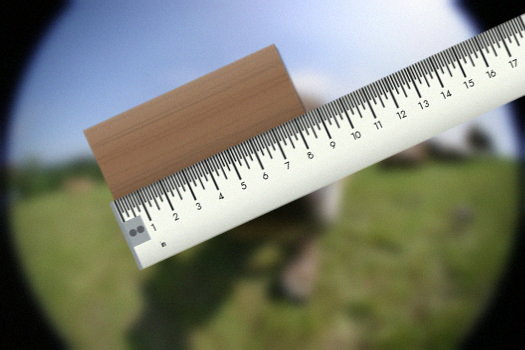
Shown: value=8.5 unit=in
